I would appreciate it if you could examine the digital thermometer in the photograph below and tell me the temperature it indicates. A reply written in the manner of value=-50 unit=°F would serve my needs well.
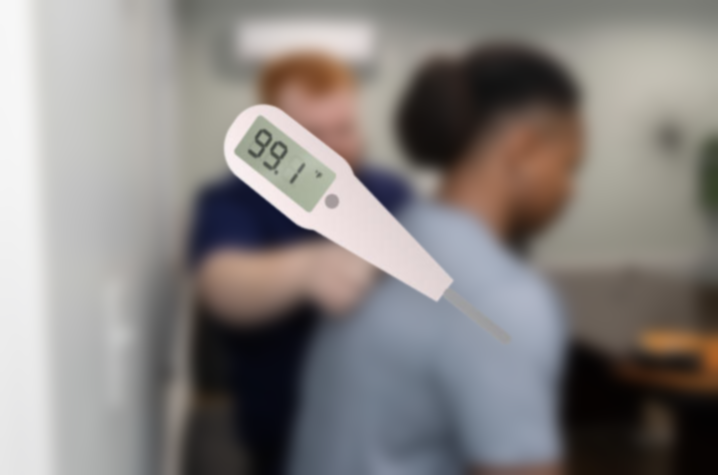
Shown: value=99.1 unit=°F
